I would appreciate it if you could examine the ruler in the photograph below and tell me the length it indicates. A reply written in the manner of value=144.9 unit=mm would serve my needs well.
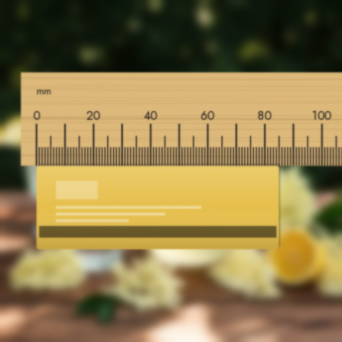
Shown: value=85 unit=mm
